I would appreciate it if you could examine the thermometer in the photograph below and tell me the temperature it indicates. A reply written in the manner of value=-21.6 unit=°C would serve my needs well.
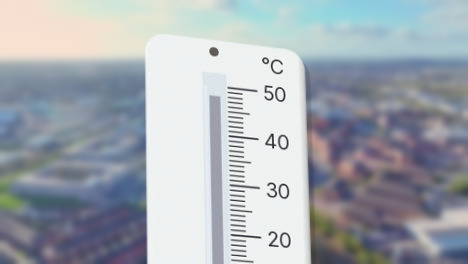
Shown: value=48 unit=°C
